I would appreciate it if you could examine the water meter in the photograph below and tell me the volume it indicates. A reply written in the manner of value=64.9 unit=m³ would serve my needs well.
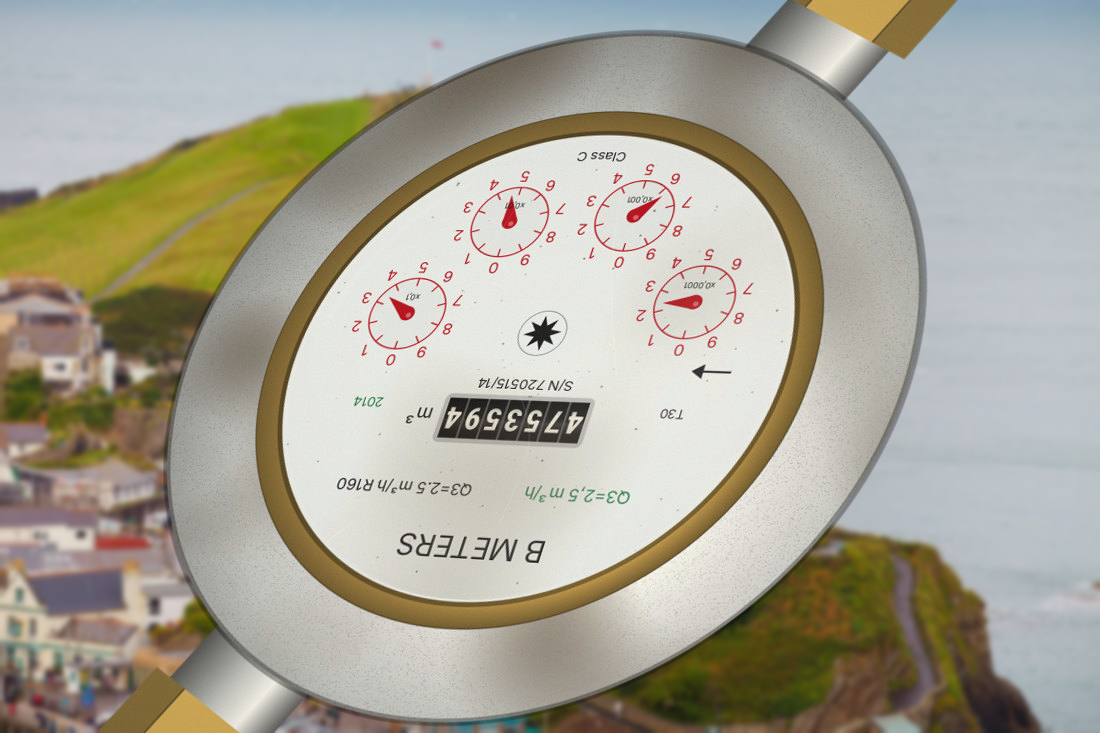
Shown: value=4753594.3462 unit=m³
